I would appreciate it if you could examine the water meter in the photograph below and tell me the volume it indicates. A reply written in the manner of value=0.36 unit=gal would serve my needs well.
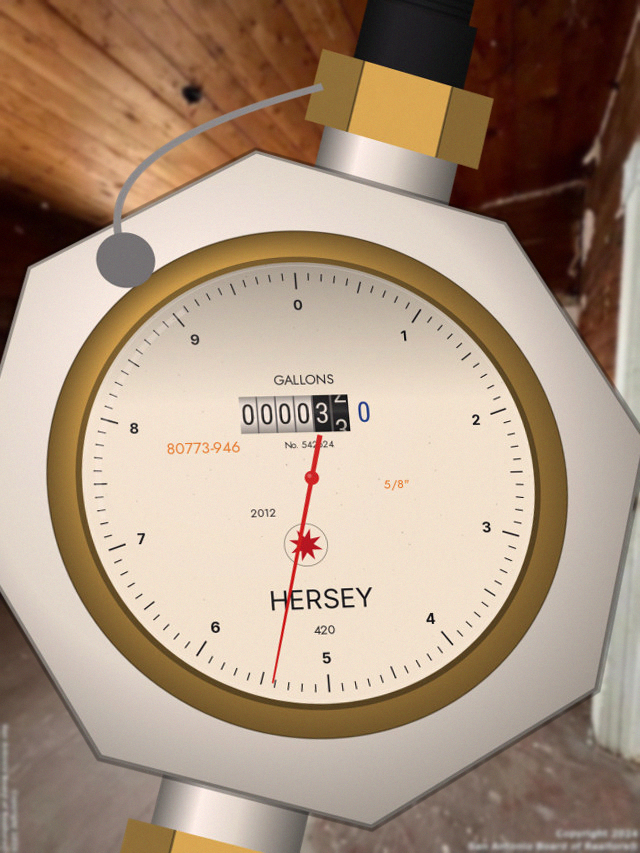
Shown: value=325.4 unit=gal
